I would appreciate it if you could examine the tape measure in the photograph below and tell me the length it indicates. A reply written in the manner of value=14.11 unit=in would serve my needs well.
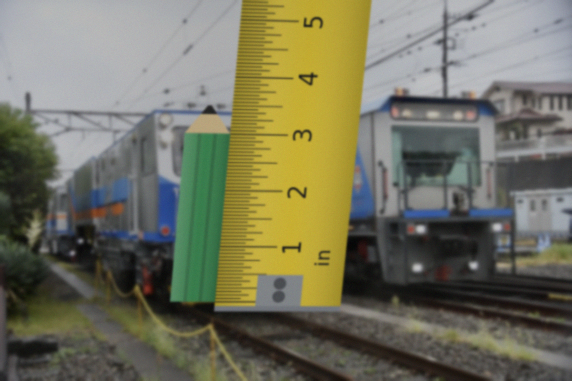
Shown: value=3.5 unit=in
